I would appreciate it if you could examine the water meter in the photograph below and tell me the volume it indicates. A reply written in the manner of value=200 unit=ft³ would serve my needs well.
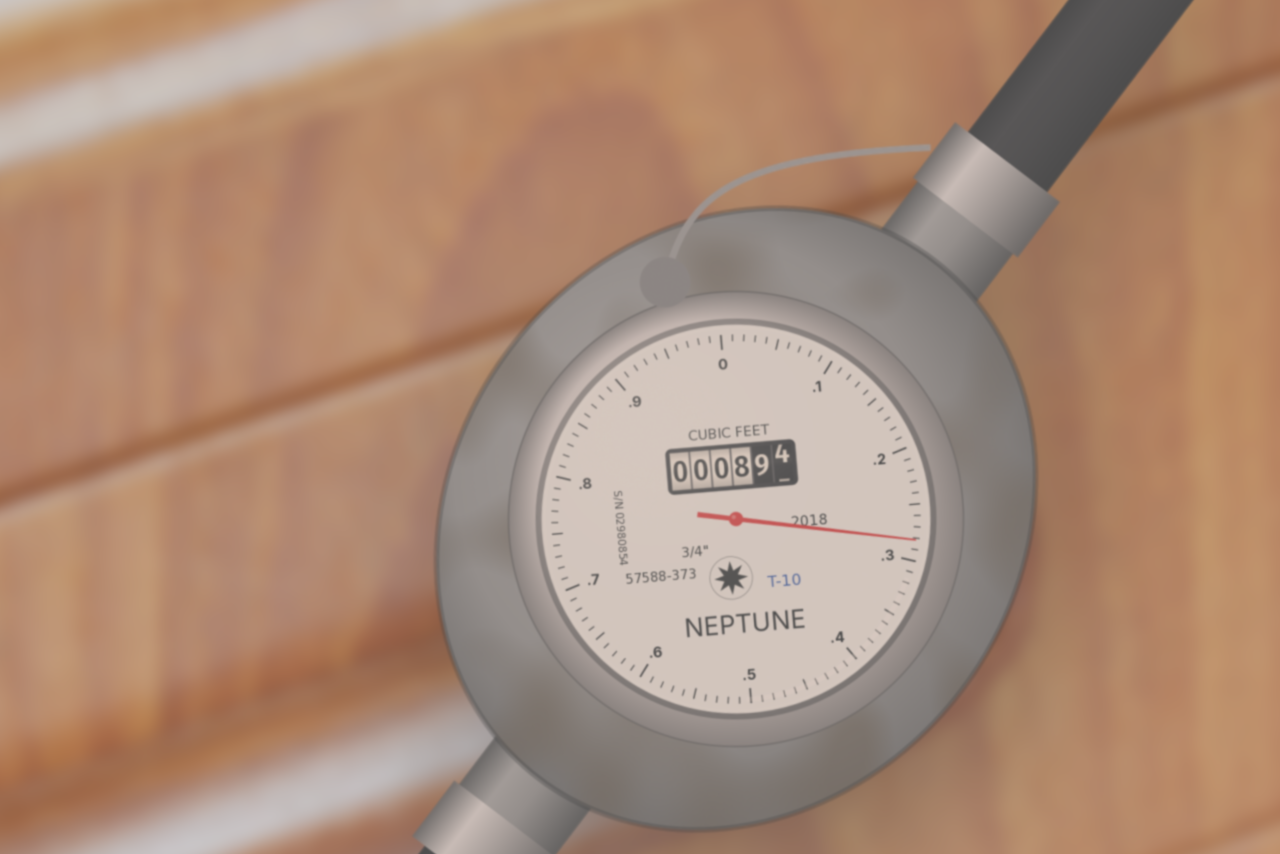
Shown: value=894.28 unit=ft³
